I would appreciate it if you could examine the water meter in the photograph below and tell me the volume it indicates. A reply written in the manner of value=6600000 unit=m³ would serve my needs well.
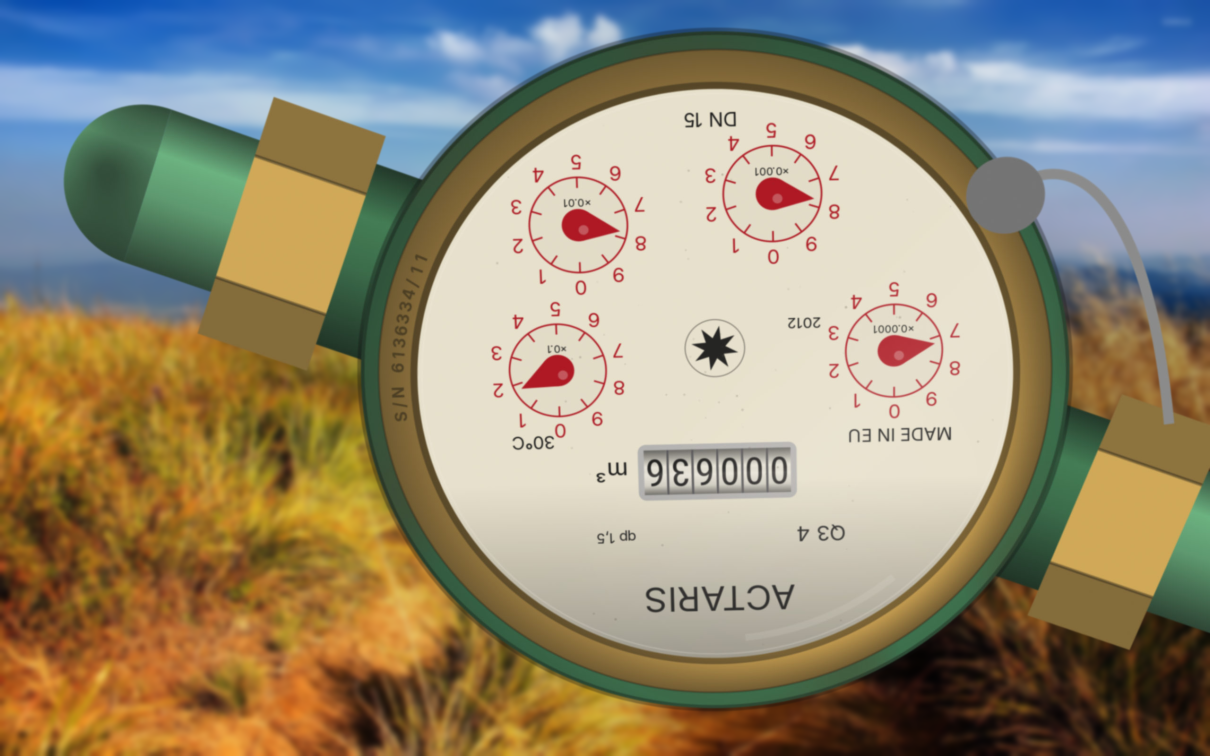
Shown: value=636.1777 unit=m³
